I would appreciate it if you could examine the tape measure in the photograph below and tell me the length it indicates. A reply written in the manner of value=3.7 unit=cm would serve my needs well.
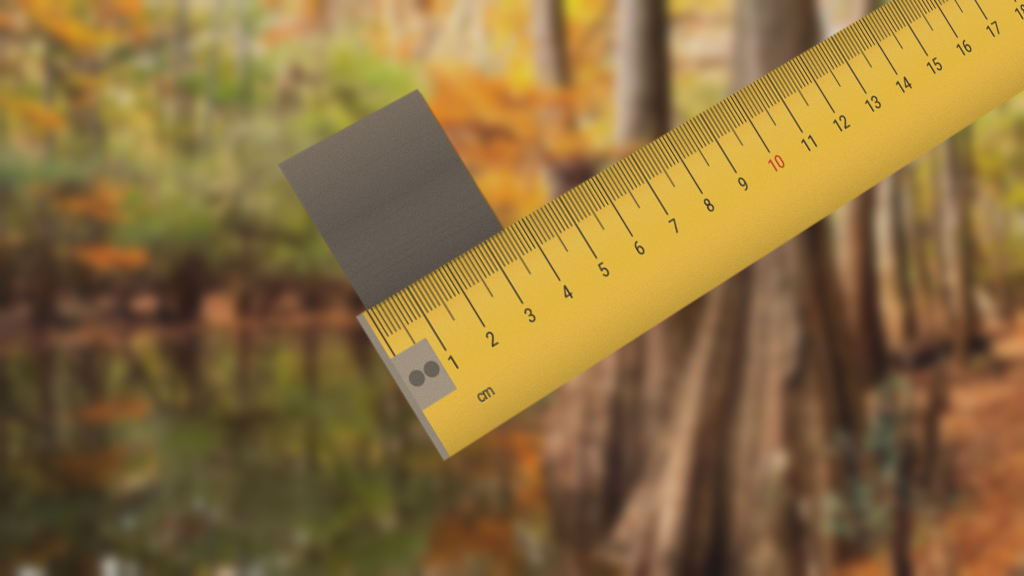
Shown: value=3.5 unit=cm
